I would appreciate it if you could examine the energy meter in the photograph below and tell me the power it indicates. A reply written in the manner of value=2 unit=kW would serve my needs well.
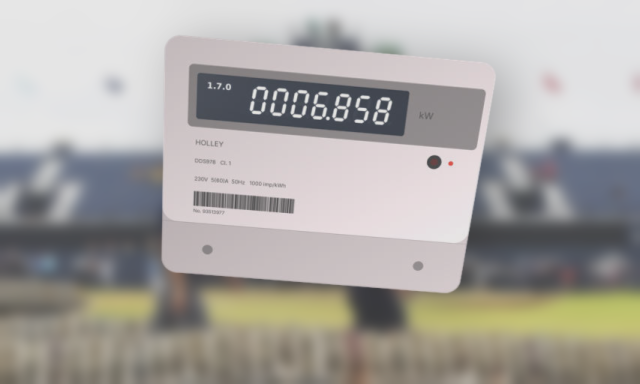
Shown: value=6.858 unit=kW
